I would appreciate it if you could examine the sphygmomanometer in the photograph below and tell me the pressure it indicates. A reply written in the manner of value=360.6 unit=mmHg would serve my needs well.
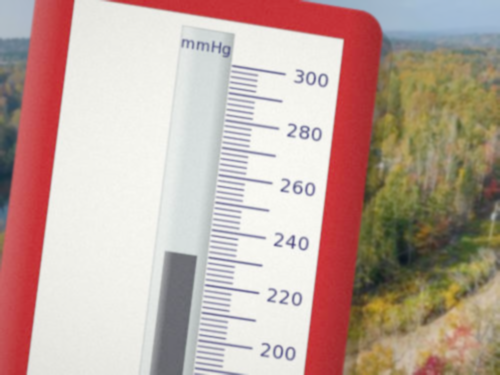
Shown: value=230 unit=mmHg
